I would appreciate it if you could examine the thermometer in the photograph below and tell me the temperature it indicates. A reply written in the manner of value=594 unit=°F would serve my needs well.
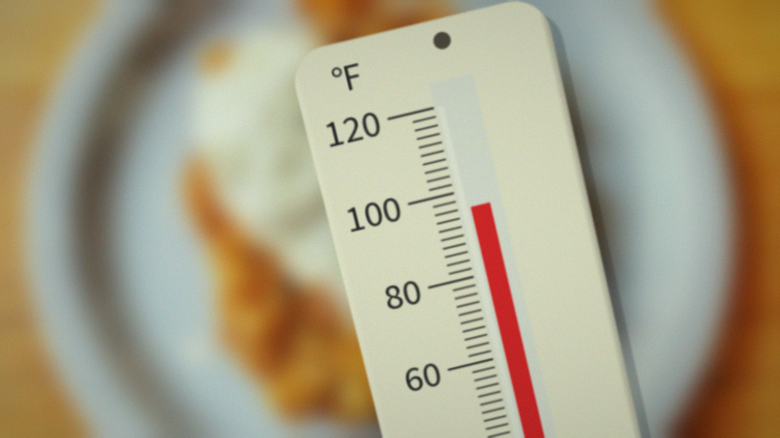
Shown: value=96 unit=°F
